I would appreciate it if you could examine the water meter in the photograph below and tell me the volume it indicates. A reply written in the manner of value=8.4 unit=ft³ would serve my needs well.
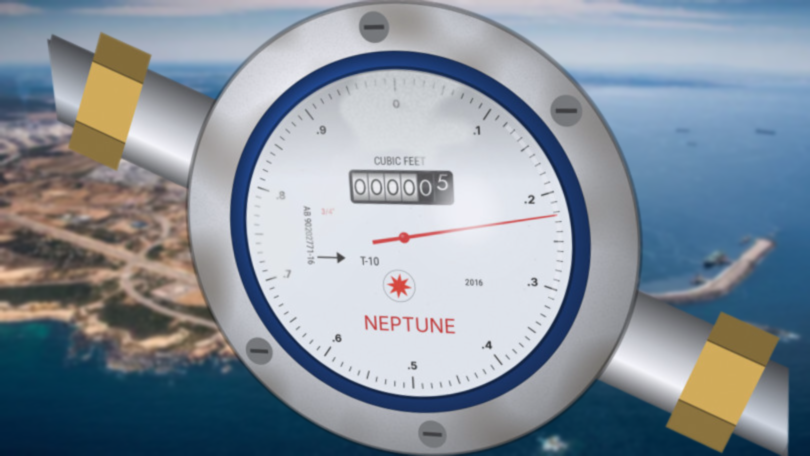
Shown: value=5.22 unit=ft³
